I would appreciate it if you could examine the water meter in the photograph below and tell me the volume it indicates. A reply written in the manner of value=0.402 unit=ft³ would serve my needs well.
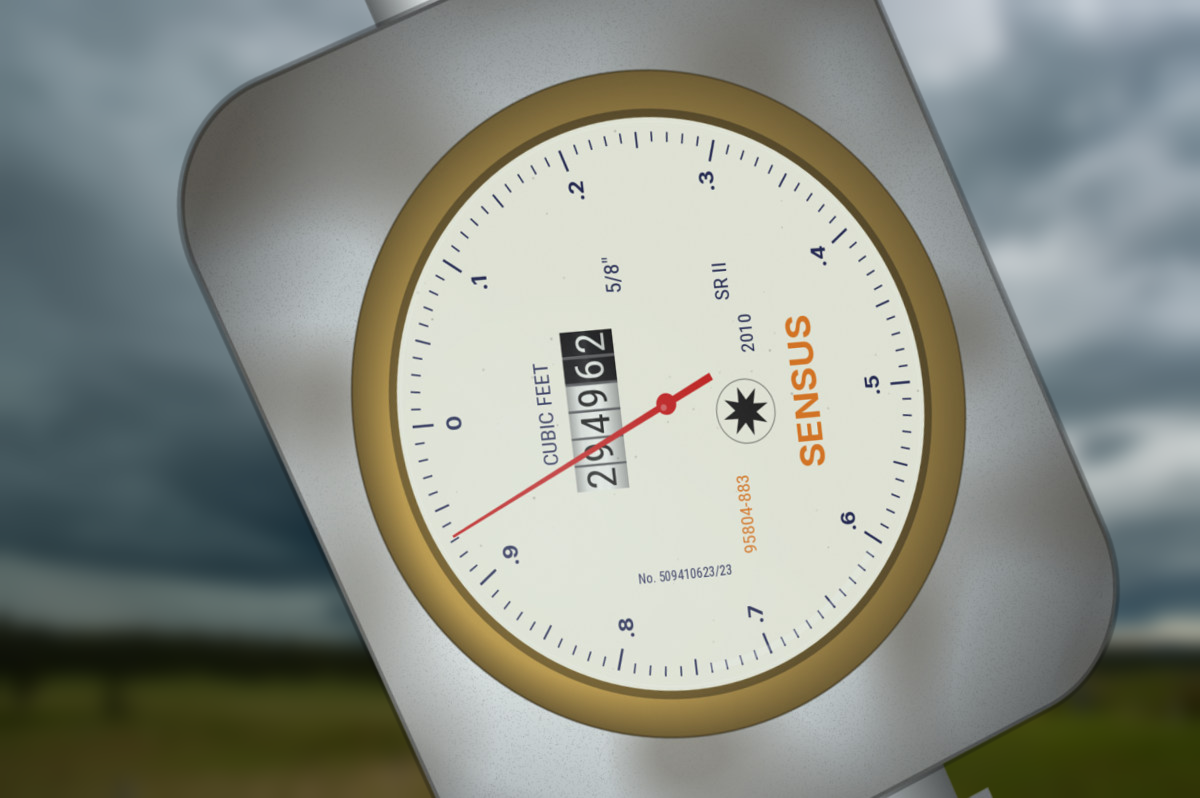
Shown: value=294961.93 unit=ft³
